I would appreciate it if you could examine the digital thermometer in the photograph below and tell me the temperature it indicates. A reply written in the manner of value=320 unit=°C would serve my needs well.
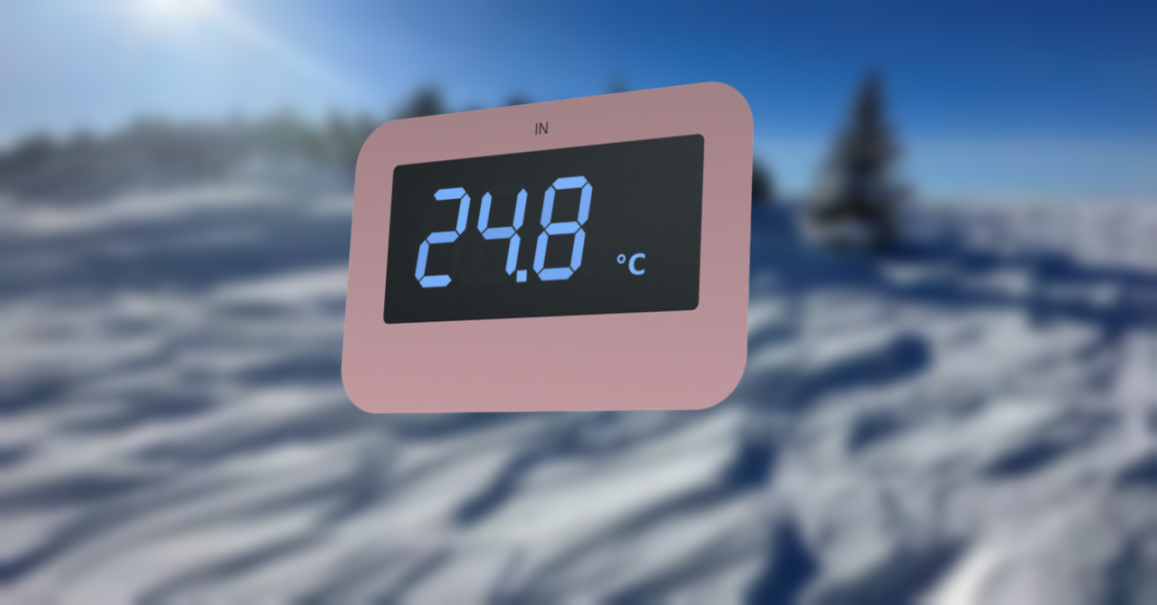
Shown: value=24.8 unit=°C
